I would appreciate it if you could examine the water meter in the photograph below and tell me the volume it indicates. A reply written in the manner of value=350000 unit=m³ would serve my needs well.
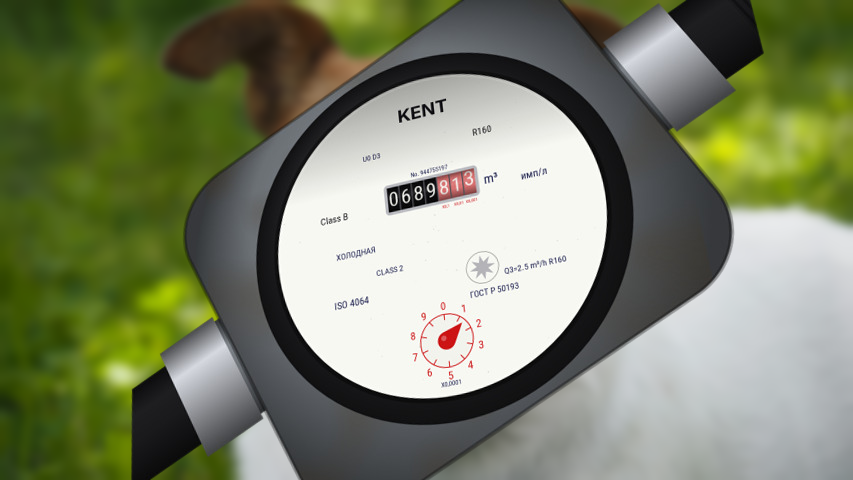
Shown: value=689.8131 unit=m³
